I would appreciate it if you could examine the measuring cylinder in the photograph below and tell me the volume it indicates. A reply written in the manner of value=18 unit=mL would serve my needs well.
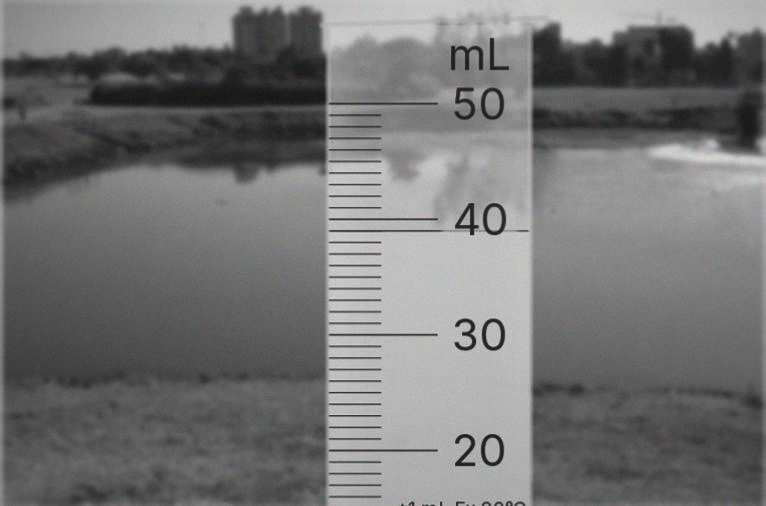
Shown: value=39 unit=mL
